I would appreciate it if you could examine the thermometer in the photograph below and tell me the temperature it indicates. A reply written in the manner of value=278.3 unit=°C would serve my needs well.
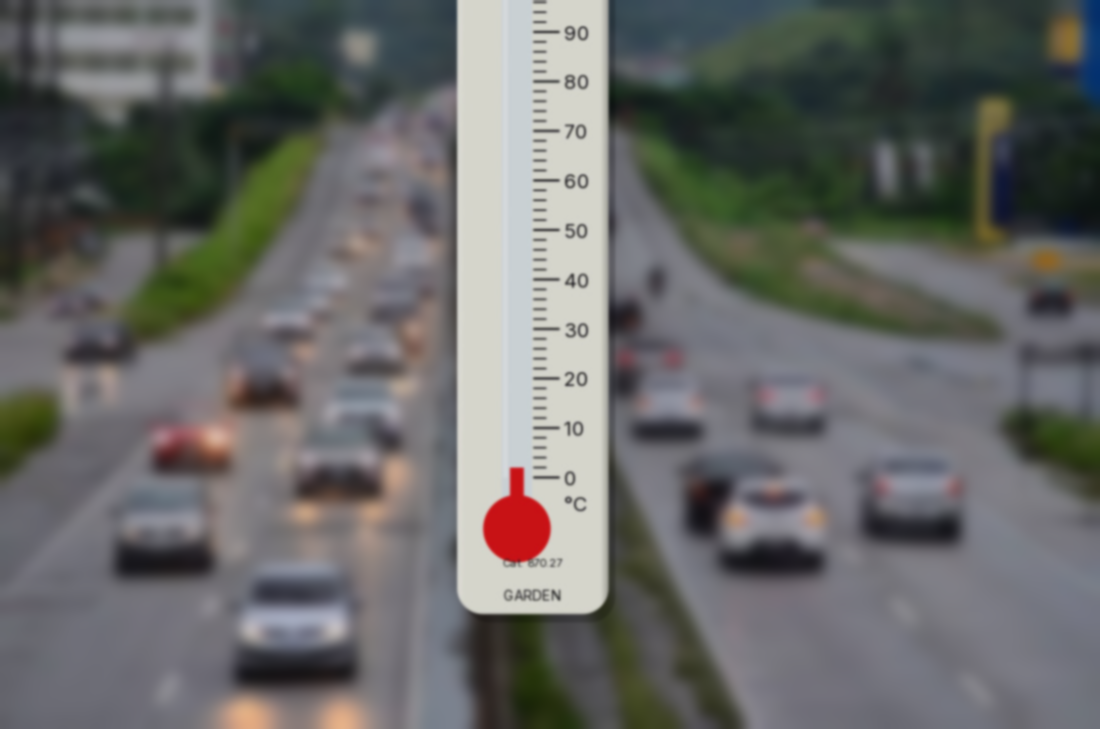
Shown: value=2 unit=°C
